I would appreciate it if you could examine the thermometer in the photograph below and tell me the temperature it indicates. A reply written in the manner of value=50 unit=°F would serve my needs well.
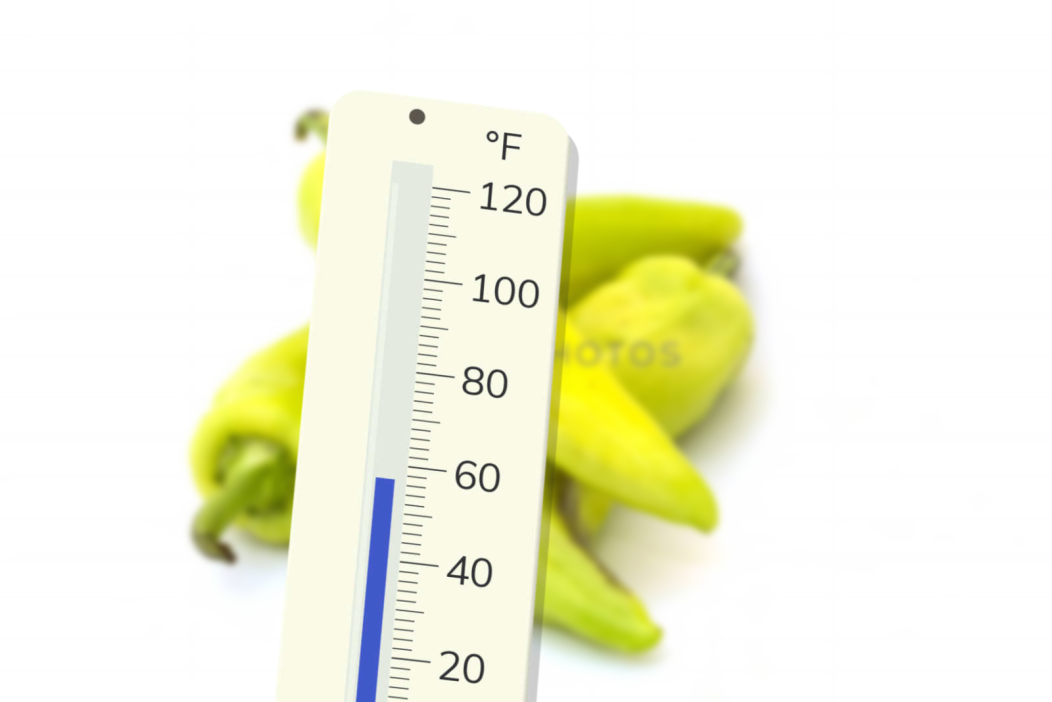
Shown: value=57 unit=°F
